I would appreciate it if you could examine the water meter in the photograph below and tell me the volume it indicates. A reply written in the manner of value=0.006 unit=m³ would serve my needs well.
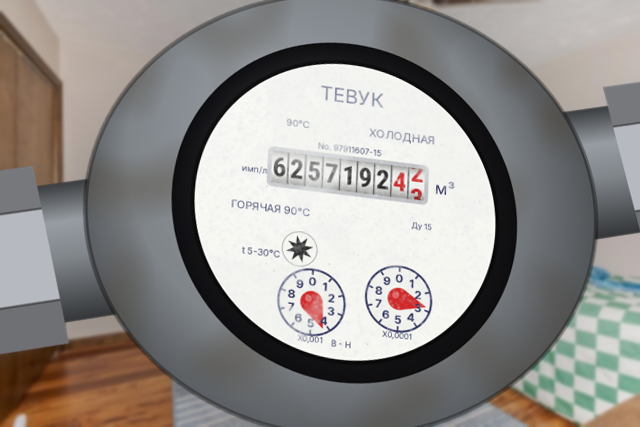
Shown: value=6257192.4242 unit=m³
